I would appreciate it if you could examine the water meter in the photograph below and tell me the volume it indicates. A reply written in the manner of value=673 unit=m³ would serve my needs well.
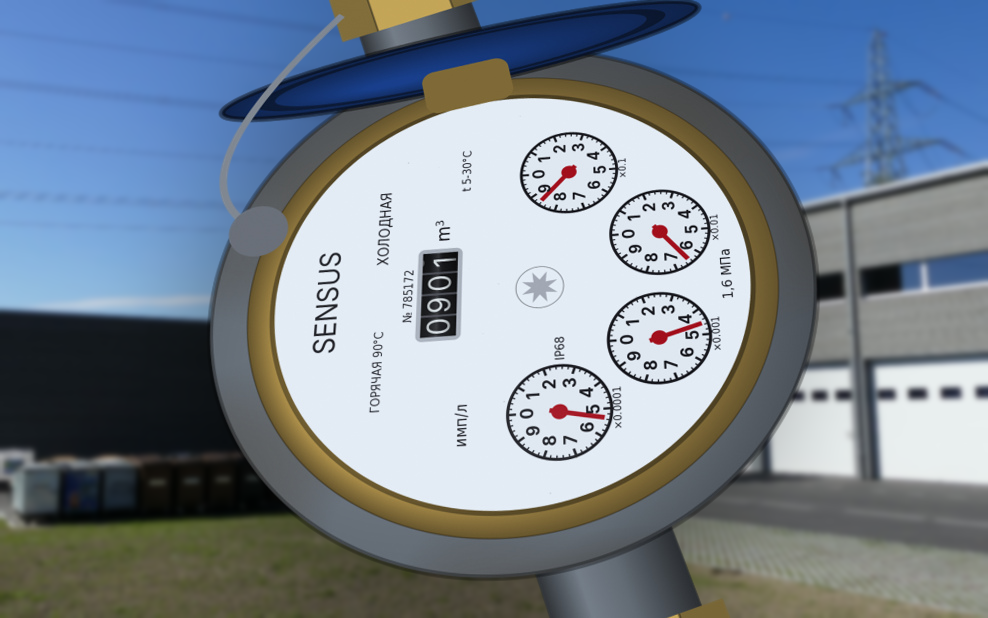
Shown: value=900.8645 unit=m³
